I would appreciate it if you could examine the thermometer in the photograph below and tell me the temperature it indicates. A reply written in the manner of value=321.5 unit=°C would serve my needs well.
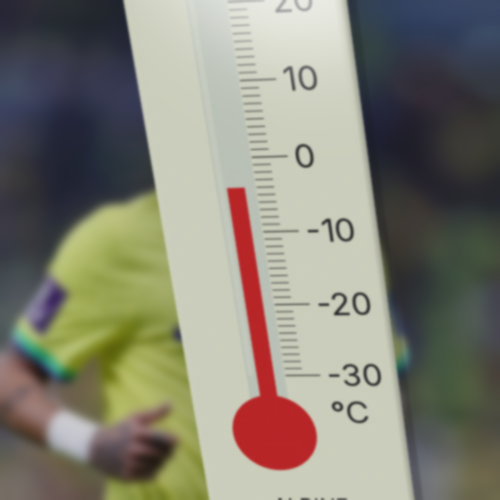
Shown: value=-4 unit=°C
